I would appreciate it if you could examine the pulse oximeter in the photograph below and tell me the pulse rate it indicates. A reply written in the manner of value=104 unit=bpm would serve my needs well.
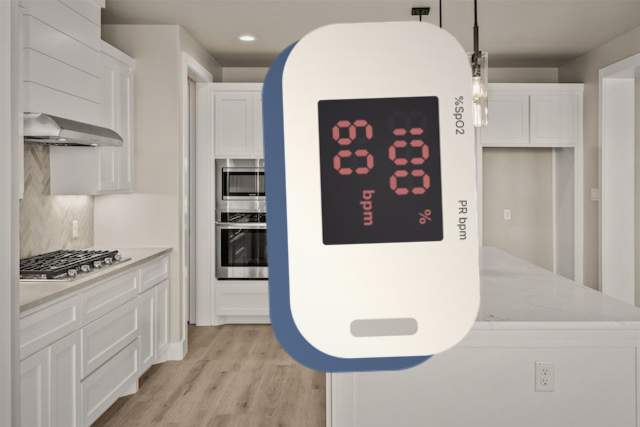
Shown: value=60 unit=bpm
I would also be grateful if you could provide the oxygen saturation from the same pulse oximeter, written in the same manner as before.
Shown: value=100 unit=%
